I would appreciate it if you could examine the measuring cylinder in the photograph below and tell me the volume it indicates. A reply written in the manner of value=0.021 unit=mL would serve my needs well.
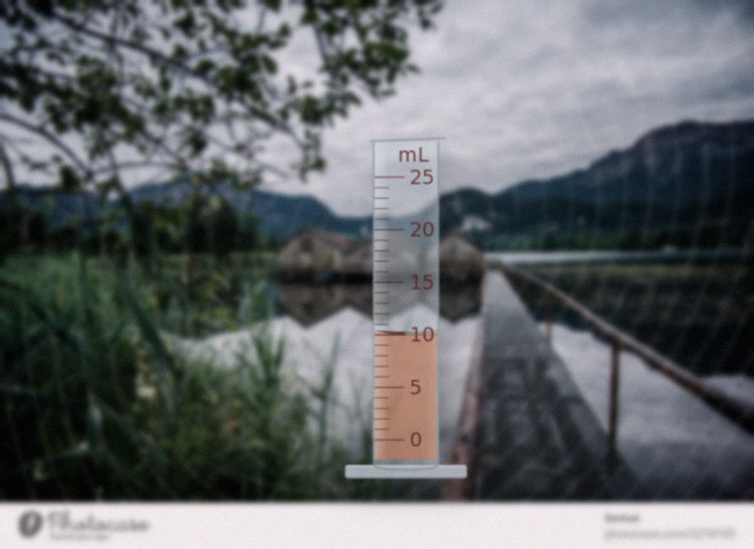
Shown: value=10 unit=mL
